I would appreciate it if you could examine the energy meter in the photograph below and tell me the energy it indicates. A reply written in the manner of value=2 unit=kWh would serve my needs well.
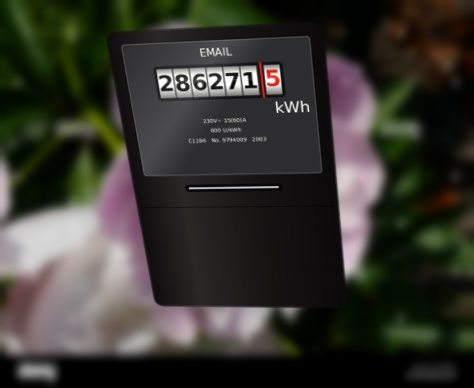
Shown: value=286271.5 unit=kWh
